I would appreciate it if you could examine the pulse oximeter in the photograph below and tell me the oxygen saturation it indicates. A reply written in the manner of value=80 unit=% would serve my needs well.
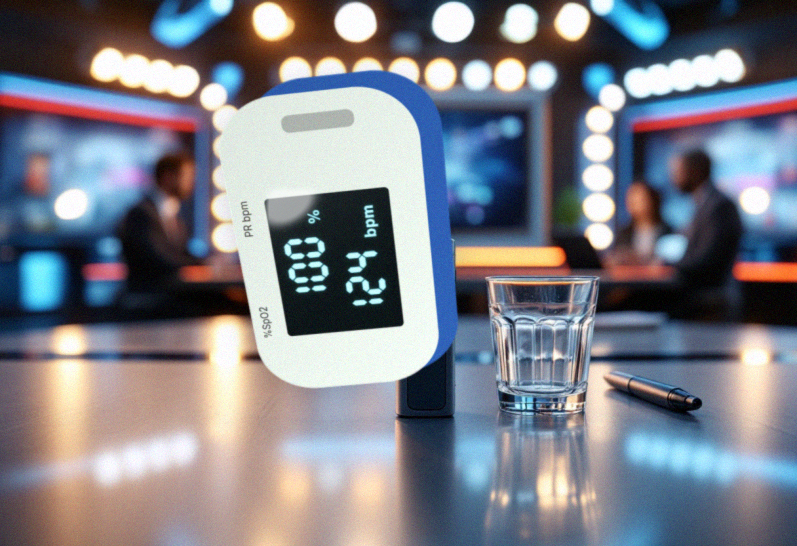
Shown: value=100 unit=%
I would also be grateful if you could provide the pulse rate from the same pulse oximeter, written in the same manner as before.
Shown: value=124 unit=bpm
